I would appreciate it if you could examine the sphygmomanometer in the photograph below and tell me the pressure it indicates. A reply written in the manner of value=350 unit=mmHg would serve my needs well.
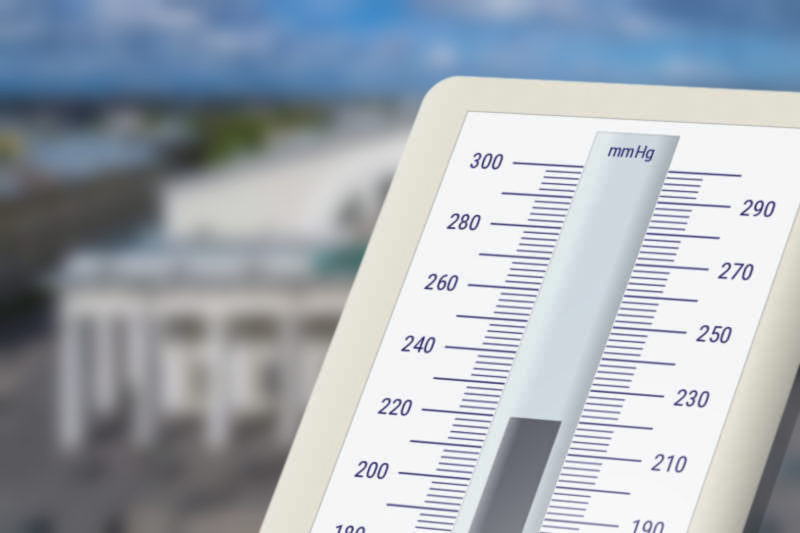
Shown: value=220 unit=mmHg
